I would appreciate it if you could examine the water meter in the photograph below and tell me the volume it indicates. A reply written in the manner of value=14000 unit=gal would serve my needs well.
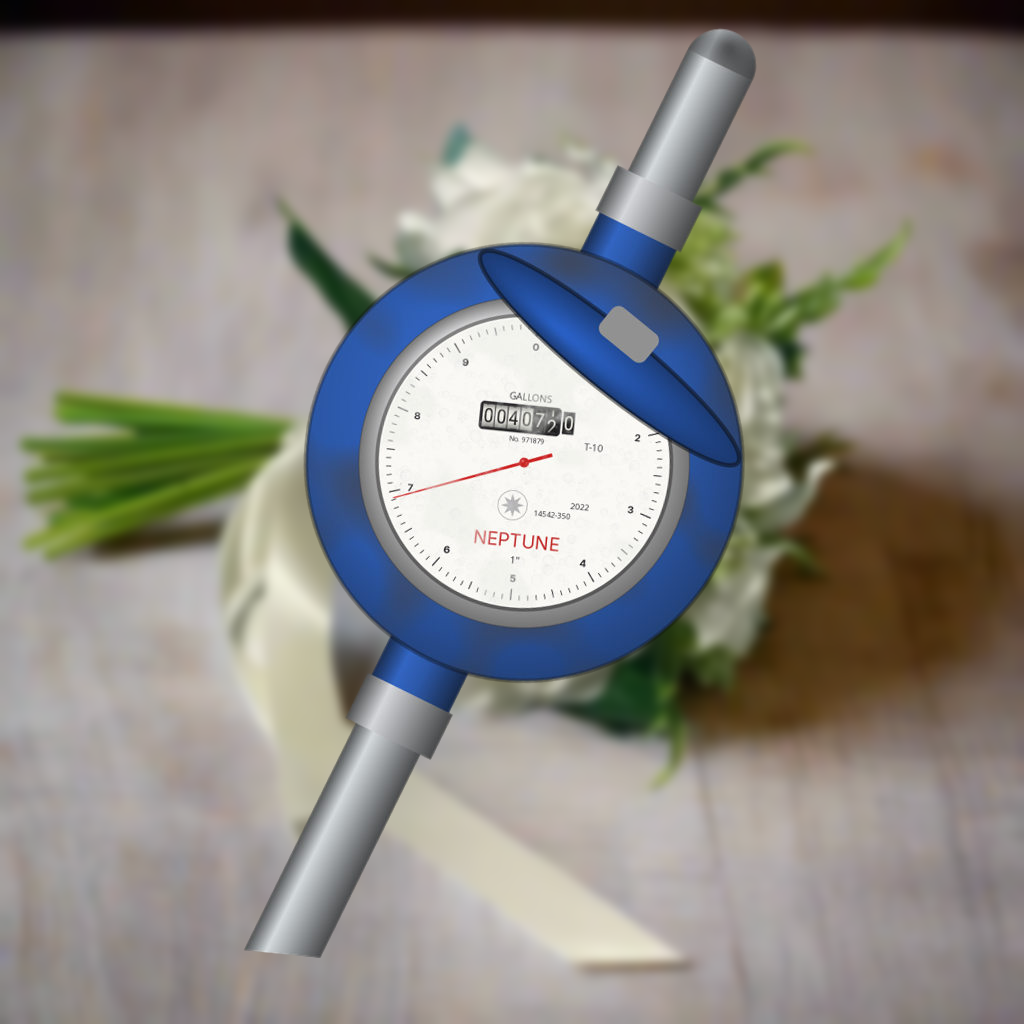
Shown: value=40716.9 unit=gal
